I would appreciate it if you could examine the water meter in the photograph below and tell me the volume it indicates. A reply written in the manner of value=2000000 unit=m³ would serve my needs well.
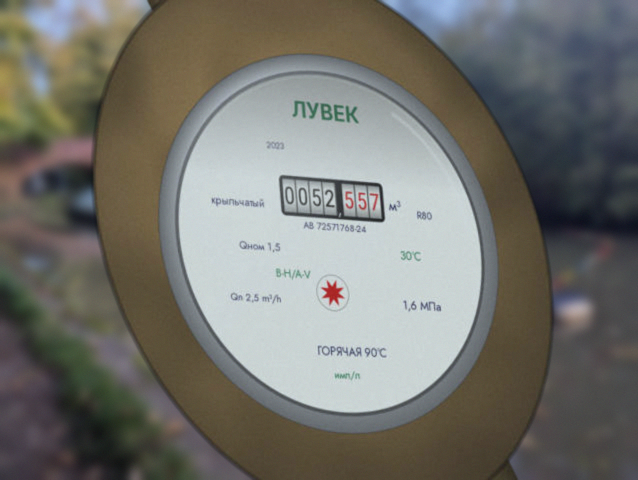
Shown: value=52.557 unit=m³
